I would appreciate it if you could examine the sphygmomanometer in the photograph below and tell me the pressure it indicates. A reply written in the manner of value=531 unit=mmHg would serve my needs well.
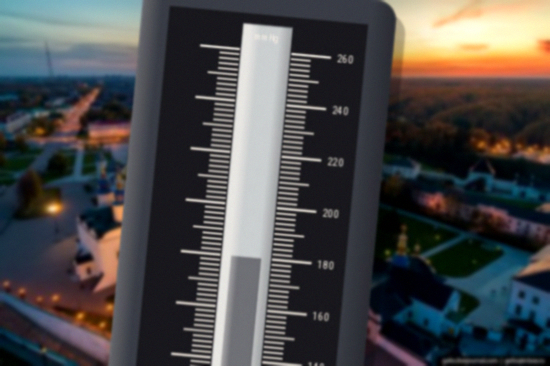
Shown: value=180 unit=mmHg
